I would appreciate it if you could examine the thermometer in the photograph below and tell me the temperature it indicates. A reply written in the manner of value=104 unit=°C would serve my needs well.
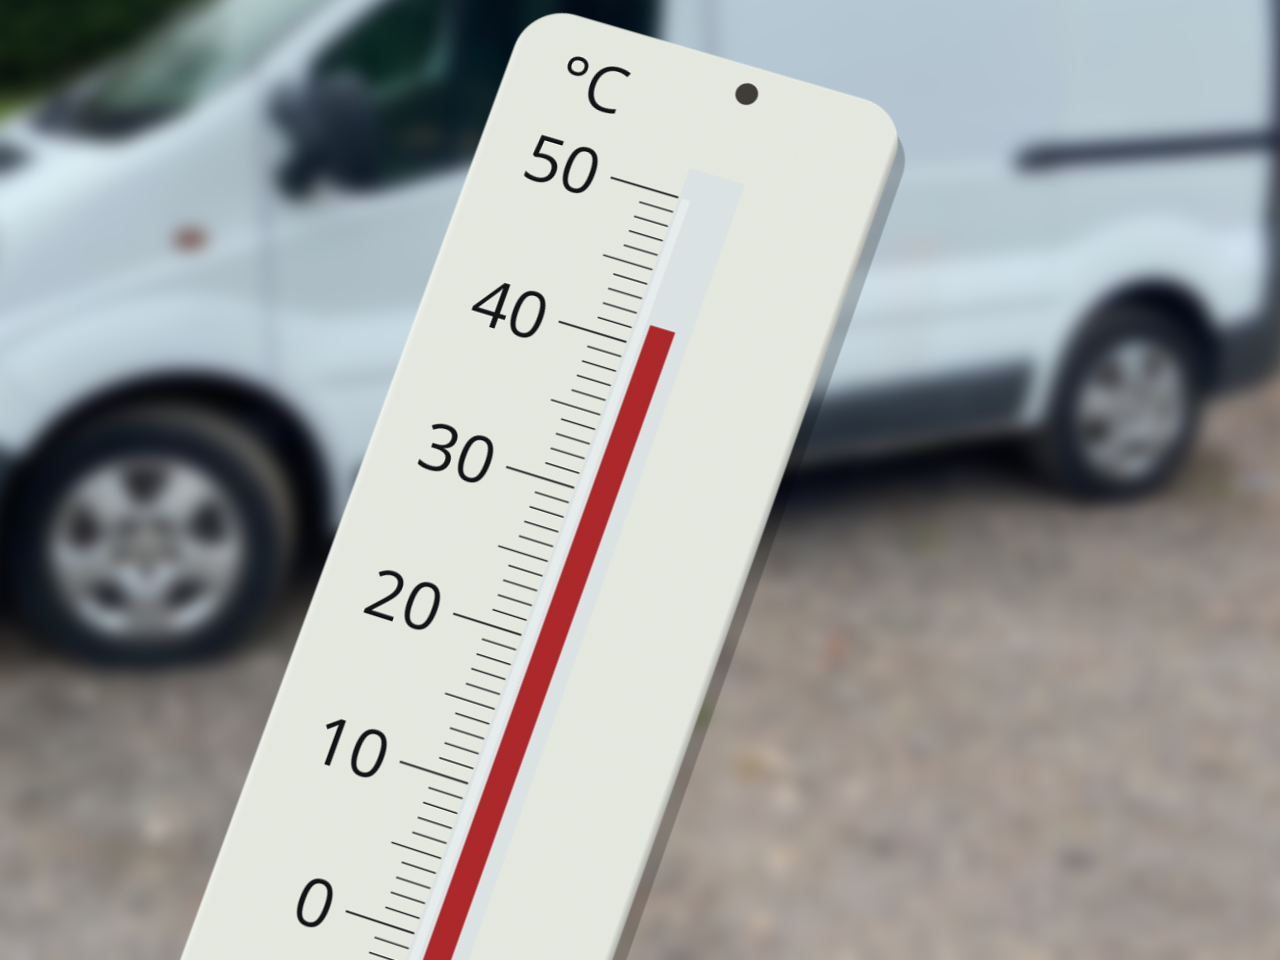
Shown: value=41.5 unit=°C
